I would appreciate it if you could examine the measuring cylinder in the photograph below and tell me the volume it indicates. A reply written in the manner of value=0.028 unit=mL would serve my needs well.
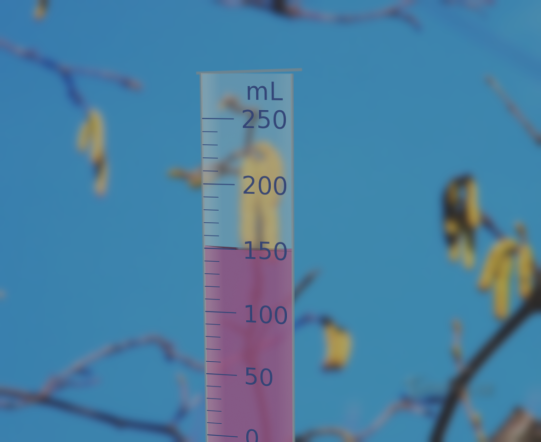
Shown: value=150 unit=mL
